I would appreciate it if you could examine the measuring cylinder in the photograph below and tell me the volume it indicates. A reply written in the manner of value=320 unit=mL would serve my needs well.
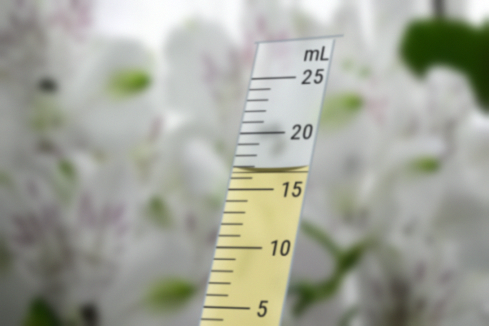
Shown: value=16.5 unit=mL
